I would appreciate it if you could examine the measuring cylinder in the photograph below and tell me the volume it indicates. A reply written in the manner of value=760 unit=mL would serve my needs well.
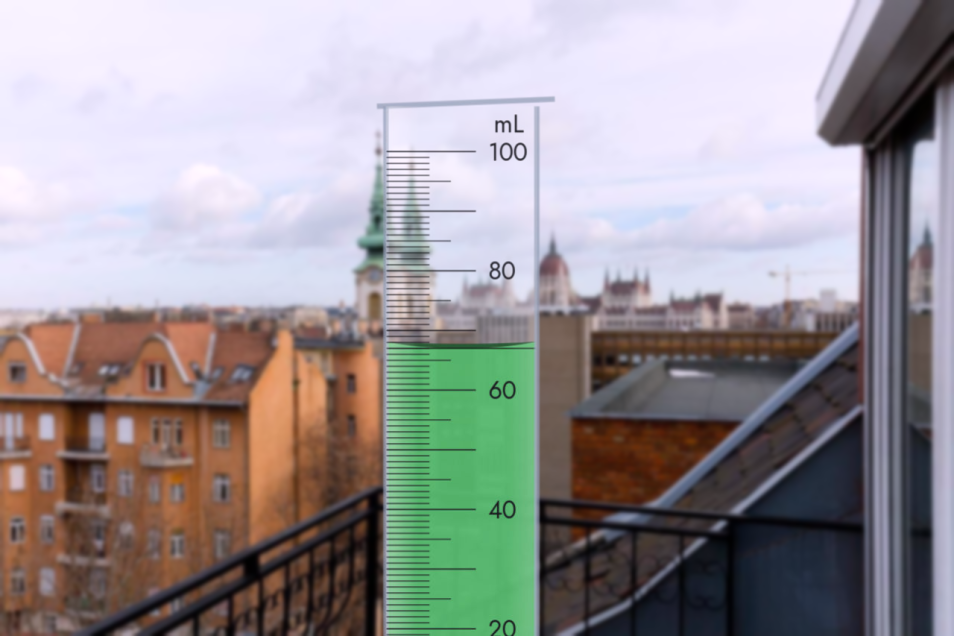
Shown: value=67 unit=mL
